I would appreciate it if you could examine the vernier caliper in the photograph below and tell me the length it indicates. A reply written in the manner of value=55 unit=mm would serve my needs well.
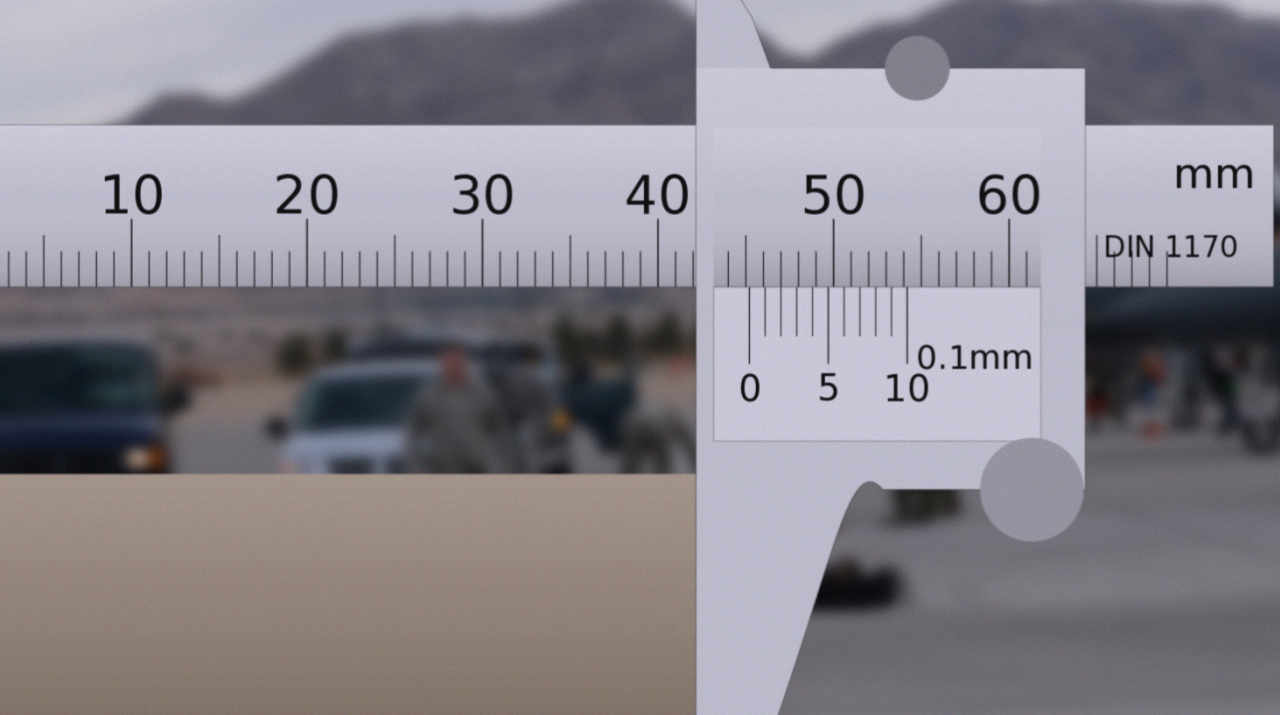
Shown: value=45.2 unit=mm
